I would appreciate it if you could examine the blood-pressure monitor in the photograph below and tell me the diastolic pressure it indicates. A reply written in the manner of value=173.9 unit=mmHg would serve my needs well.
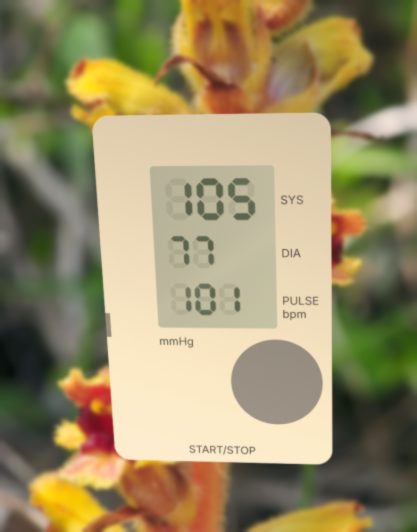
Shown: value=77 unit=mmHg
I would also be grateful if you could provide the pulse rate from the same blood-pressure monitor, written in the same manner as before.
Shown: value=101 unit=bpm
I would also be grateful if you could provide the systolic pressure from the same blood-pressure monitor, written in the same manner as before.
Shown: value=105 unit=mmHg
